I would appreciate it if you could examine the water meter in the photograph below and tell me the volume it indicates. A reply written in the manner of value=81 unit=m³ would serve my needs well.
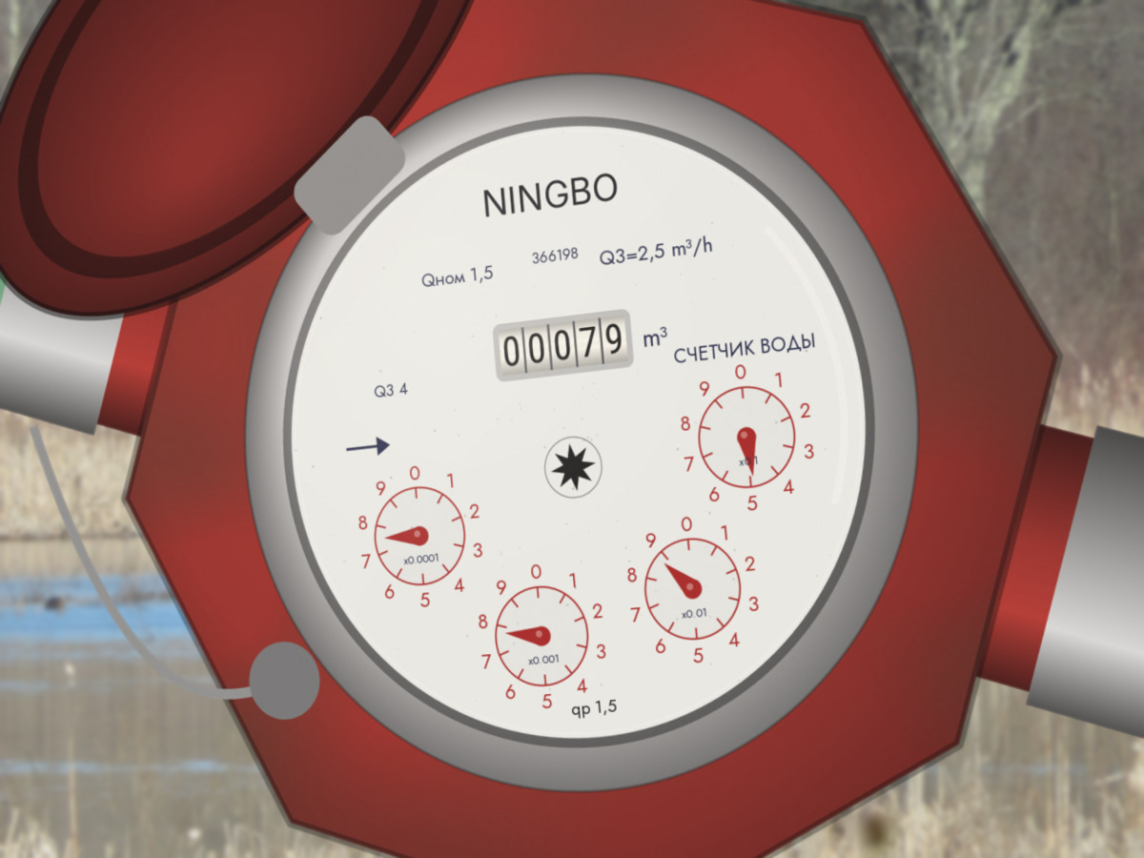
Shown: value=79.4877 unit=m³
